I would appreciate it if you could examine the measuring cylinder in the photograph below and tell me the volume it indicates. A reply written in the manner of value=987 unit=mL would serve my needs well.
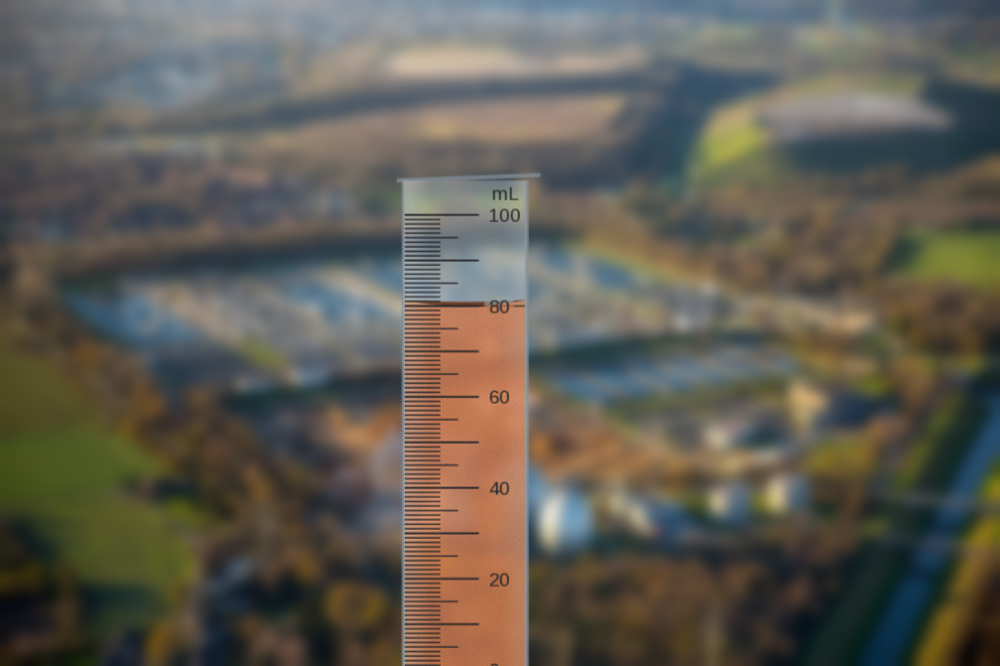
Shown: value=80 unit=mL
